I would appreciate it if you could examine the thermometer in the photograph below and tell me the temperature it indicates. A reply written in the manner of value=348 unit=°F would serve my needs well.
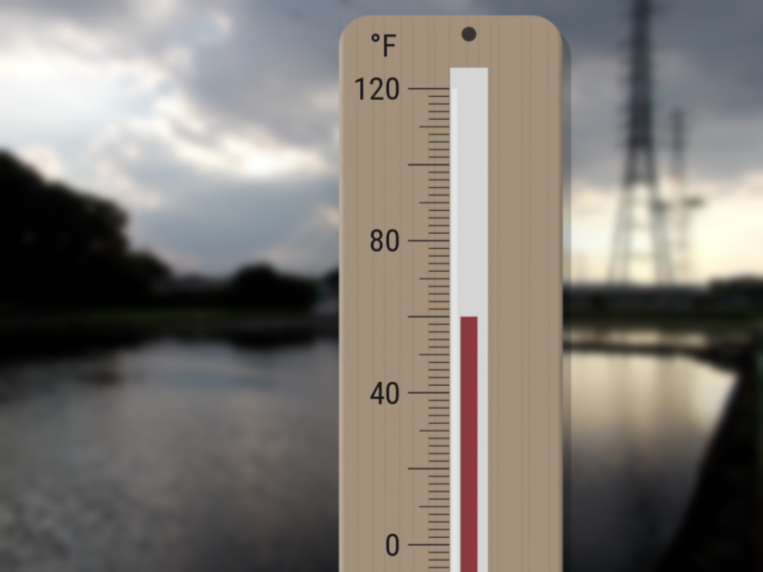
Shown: value=60 unit=°F
